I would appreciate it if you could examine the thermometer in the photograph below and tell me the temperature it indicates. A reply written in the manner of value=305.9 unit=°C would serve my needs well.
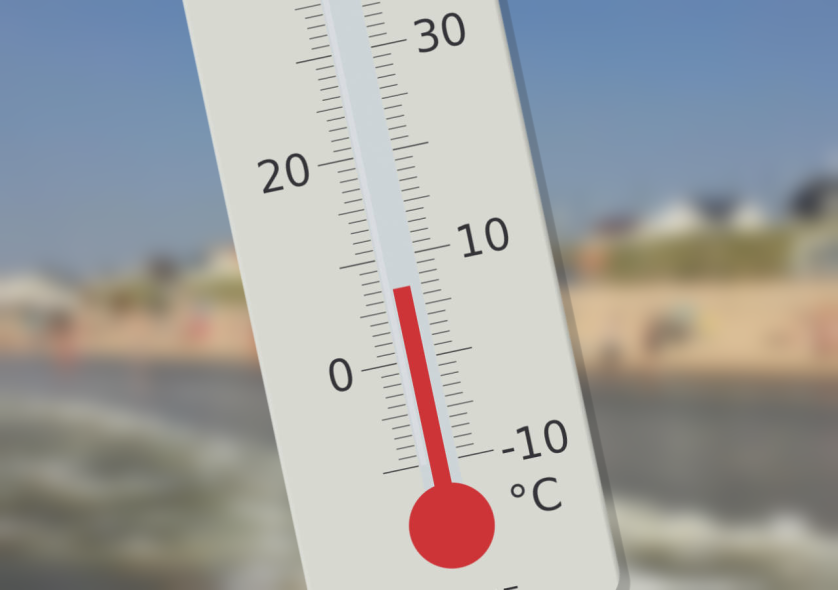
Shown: value=7 unit=°C
